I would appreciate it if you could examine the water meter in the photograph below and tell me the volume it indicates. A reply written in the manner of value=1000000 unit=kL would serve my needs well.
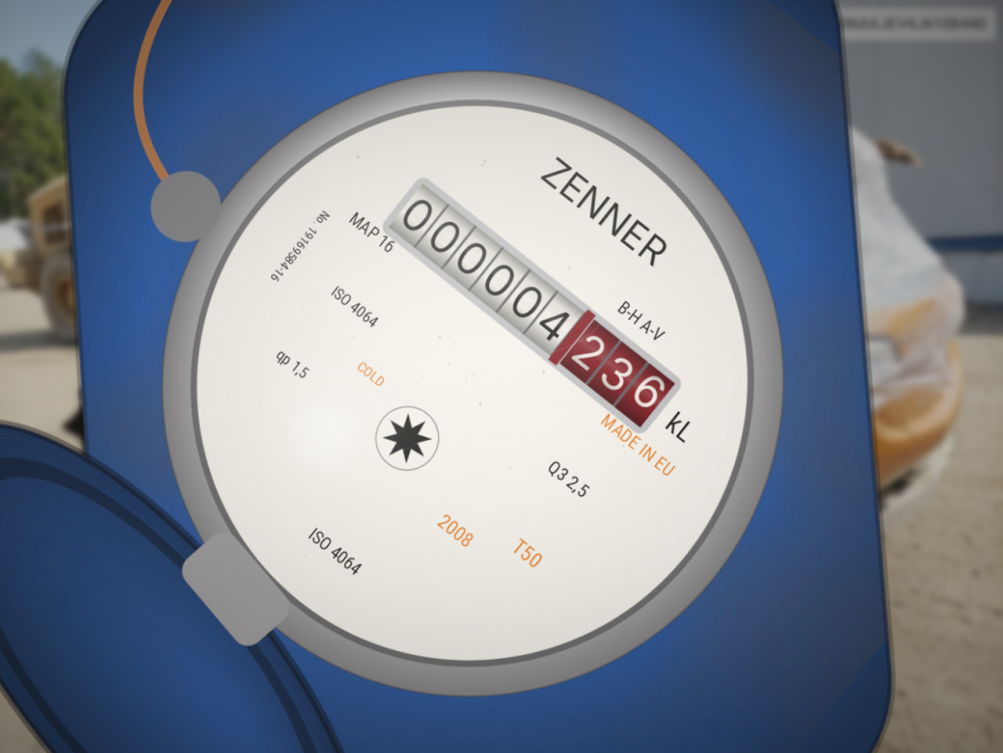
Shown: value=4.236 unit=kL
